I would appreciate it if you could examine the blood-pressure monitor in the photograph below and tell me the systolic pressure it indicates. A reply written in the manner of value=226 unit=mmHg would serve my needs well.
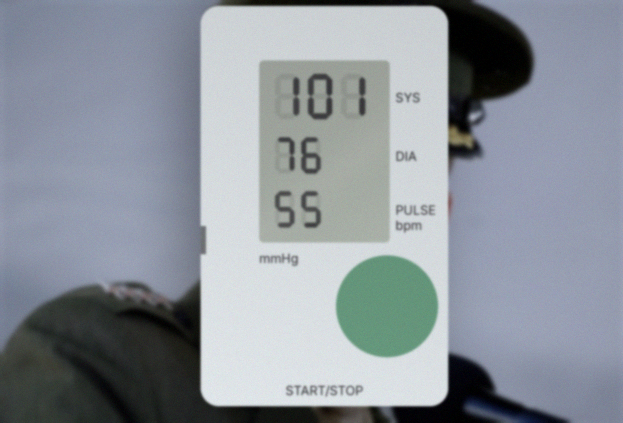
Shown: value=101 unit=mmHg
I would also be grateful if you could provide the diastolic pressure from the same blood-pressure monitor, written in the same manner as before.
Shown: value=76 unit=mmHg
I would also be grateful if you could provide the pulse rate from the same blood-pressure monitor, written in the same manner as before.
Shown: value=55 unit=bpm
